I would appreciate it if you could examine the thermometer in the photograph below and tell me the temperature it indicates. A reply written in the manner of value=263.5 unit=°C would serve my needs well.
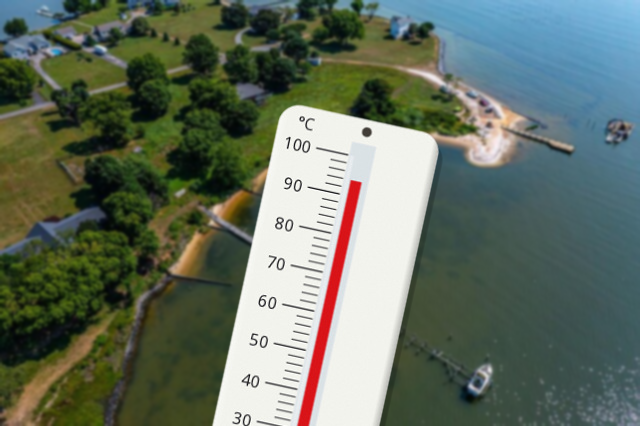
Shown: value=94 unit=°C
